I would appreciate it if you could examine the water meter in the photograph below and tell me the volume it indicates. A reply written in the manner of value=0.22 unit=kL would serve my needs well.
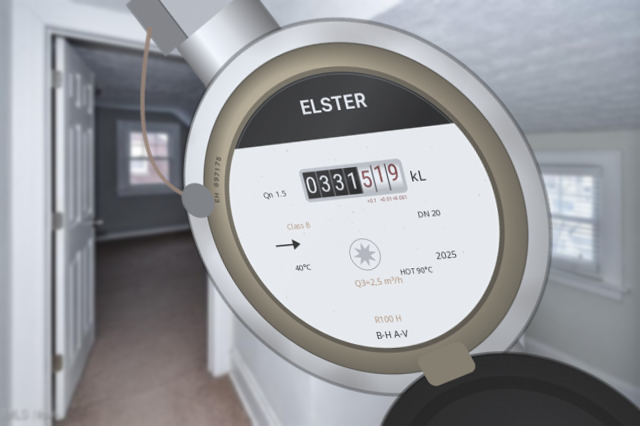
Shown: value=331.519 unit=kL
